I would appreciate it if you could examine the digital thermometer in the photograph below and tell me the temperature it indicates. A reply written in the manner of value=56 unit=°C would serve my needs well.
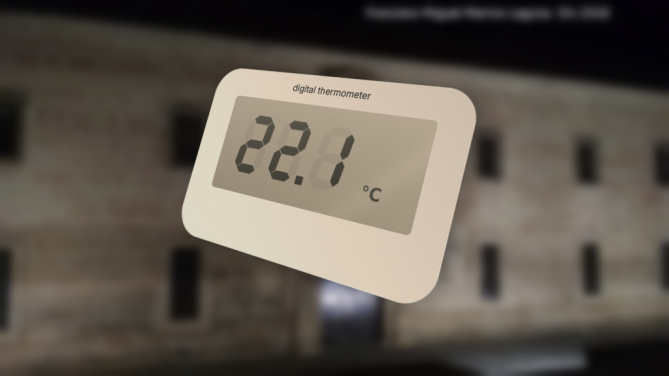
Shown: value=22.1 unit=°C
